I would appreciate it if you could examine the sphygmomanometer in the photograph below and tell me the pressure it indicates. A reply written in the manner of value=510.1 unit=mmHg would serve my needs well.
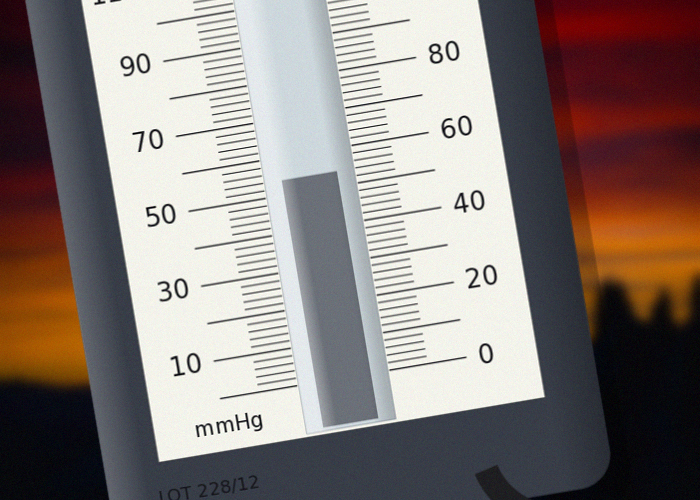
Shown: value=54 unit=mmHg
